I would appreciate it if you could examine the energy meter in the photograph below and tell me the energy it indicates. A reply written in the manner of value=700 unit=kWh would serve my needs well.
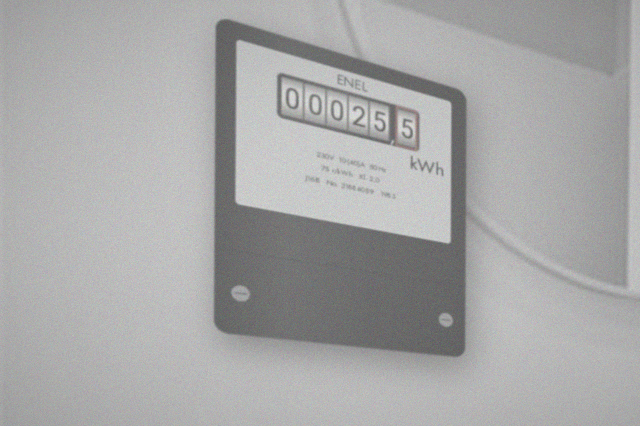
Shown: value=25.5 unit=kWh
